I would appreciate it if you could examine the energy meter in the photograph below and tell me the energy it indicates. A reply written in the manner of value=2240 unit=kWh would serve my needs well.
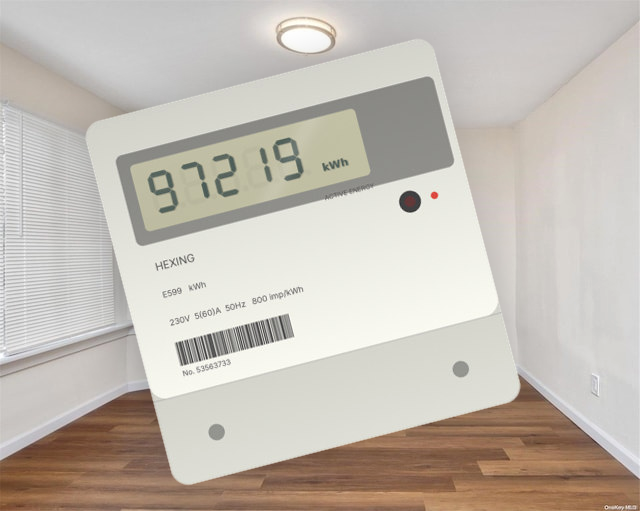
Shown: value=97219 unit=kWh
